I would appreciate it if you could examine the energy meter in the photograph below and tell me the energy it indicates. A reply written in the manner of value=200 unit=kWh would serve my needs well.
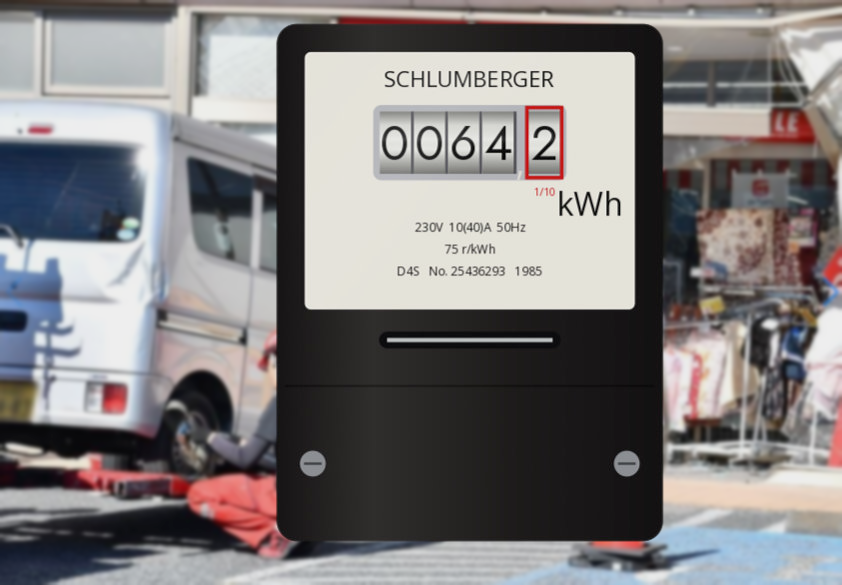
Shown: value=64.2 unit=kWh
